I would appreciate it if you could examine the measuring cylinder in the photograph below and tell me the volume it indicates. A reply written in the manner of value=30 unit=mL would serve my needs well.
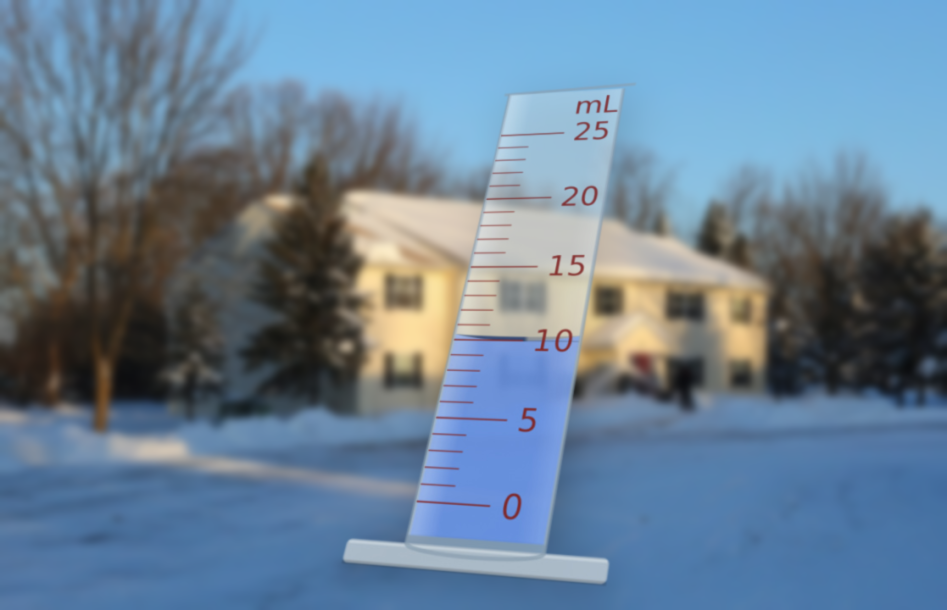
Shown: value=10 unit=mL
